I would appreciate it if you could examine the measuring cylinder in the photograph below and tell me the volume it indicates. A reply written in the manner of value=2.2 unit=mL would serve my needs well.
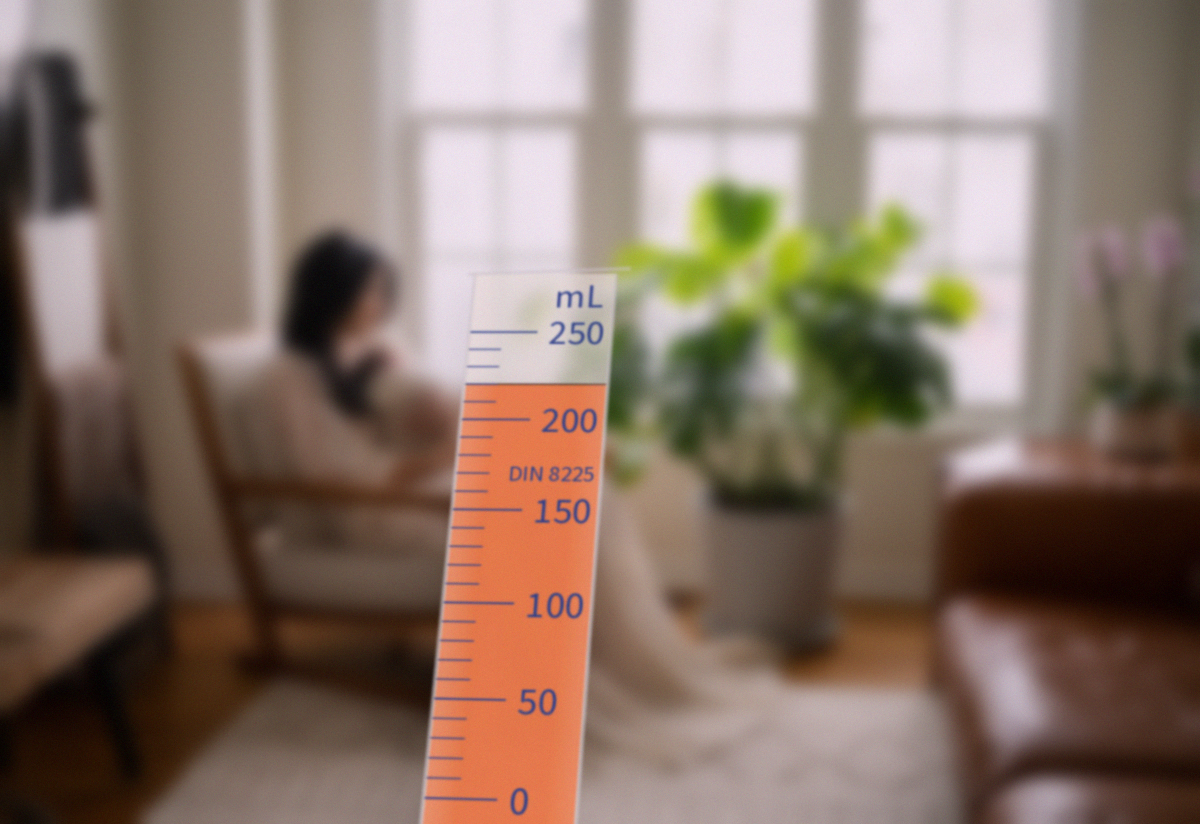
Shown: value=220 unit=mL
